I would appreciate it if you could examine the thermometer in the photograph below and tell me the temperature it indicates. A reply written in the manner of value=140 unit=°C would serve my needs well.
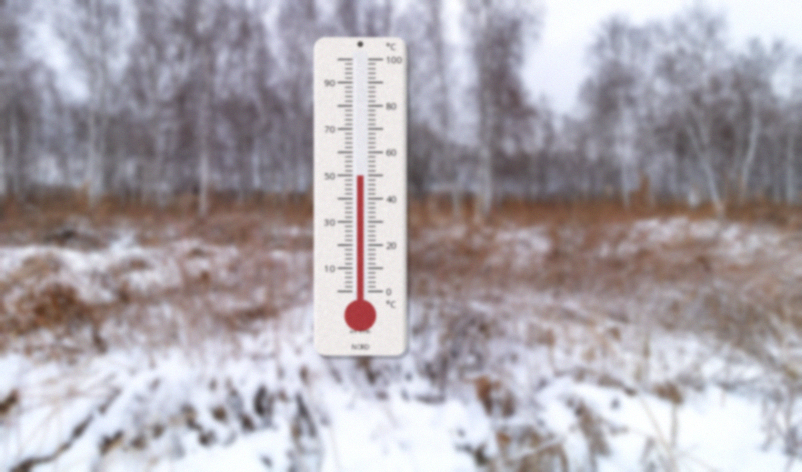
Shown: value=50 unit=°C
